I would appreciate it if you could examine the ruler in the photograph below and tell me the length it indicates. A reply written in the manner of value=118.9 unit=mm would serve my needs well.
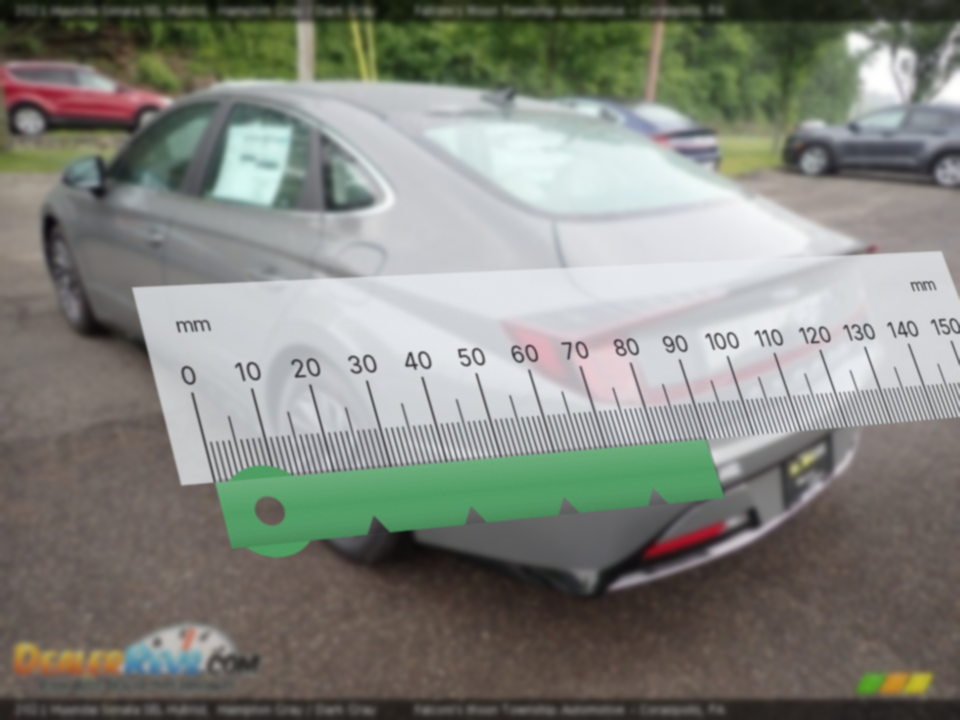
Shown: value=90 unit=mm
